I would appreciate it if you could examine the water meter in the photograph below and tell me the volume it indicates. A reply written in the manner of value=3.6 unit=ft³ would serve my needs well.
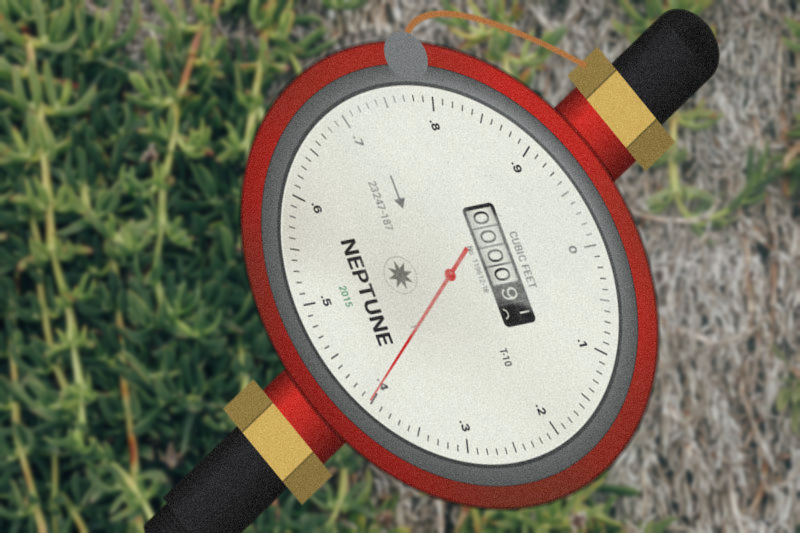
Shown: value=91.40 unit=ft³
